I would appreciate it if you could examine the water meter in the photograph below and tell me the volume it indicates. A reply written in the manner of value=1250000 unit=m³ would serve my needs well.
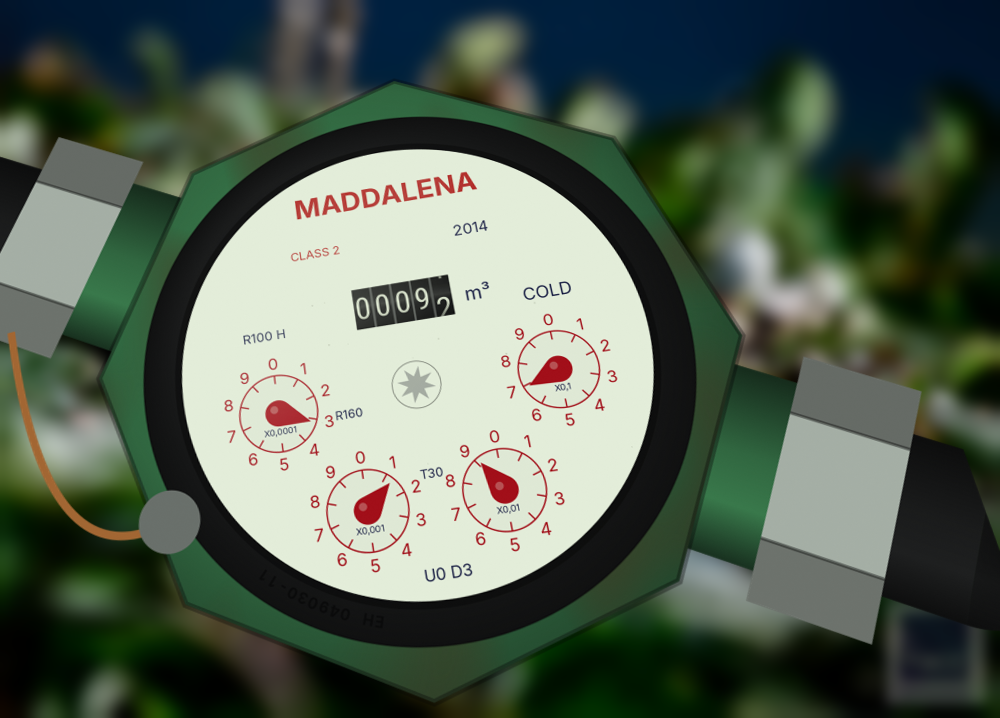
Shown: value=91.6913 unit=m³
